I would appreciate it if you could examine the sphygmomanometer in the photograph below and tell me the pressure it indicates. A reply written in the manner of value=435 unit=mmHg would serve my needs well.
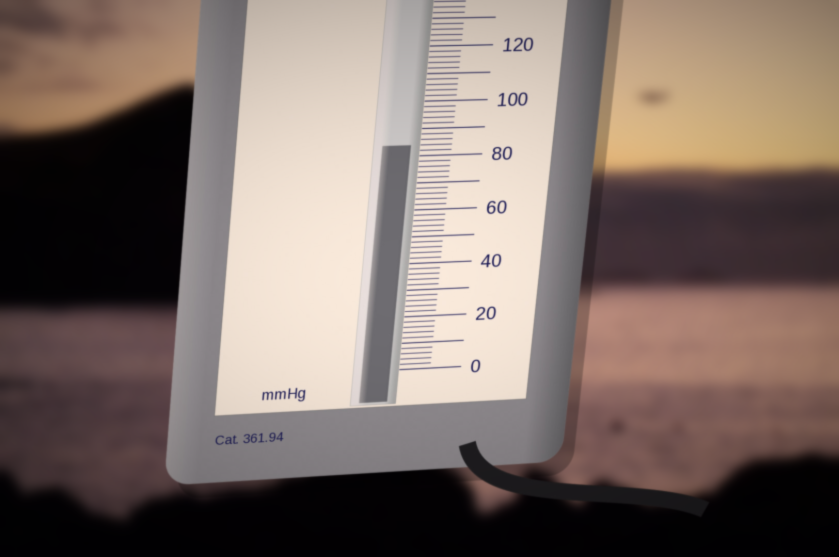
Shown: value=84 unit=mmHg
